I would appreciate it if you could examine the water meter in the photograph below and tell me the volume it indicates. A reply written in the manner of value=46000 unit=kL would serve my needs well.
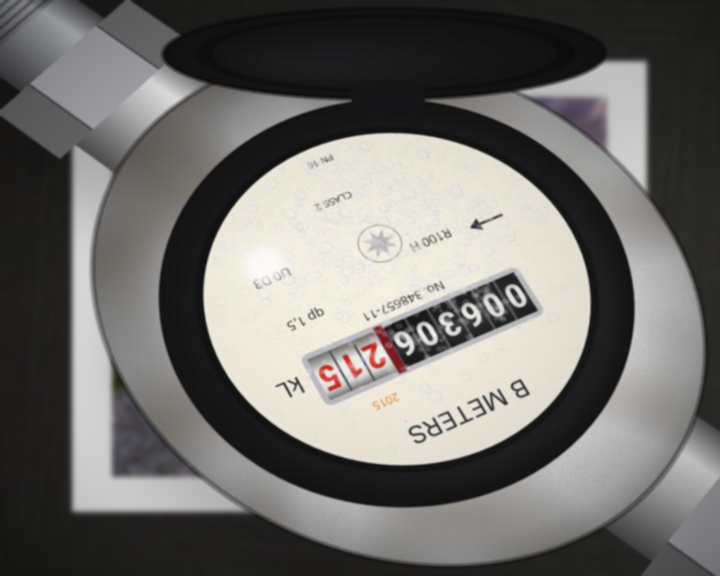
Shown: value=6306.215 unit=kL
